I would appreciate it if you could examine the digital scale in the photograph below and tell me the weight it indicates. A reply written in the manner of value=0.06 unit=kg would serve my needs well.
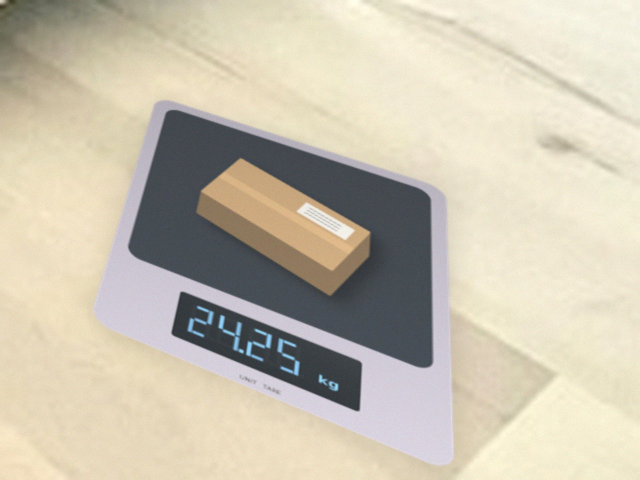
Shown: value=24.25 unit=kg
